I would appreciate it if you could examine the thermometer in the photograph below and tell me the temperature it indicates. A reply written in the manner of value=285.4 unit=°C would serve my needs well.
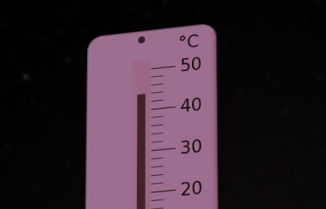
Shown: value=44 unit=°C
